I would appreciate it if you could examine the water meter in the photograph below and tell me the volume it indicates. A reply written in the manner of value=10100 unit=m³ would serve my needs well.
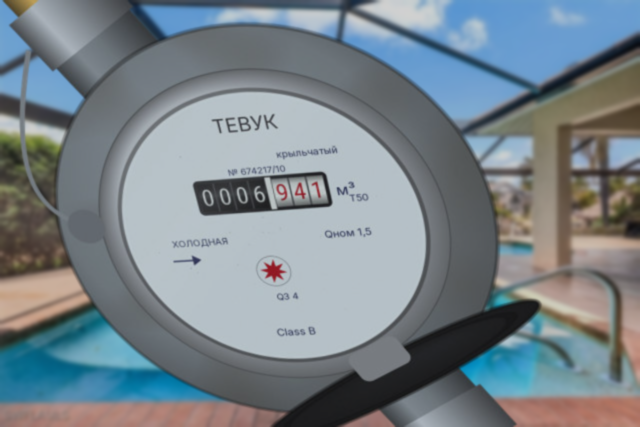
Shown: value=6.941 unit=m³
